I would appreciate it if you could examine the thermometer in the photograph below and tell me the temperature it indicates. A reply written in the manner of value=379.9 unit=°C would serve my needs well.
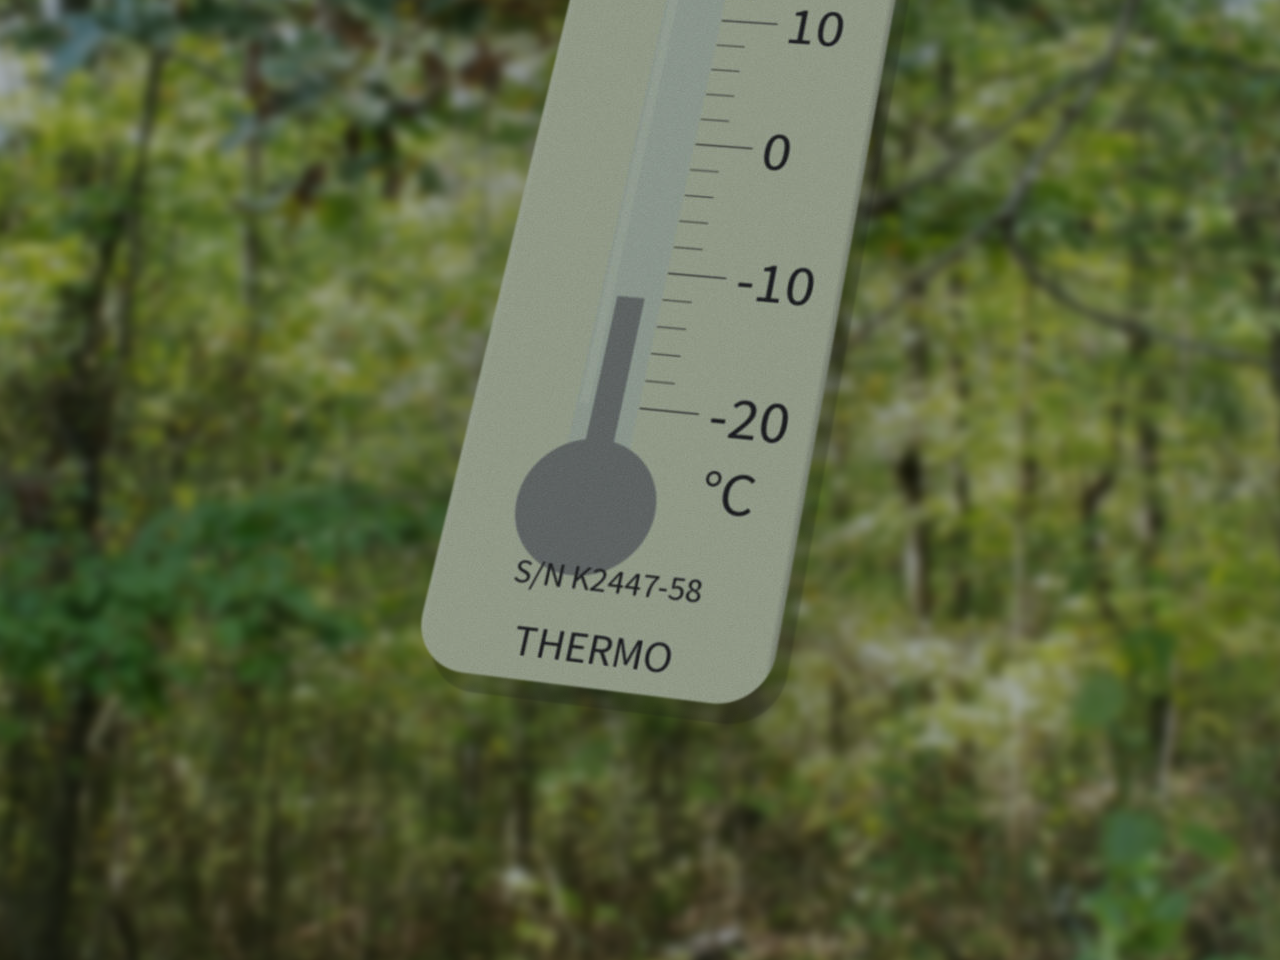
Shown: value=-12 unit=°C
